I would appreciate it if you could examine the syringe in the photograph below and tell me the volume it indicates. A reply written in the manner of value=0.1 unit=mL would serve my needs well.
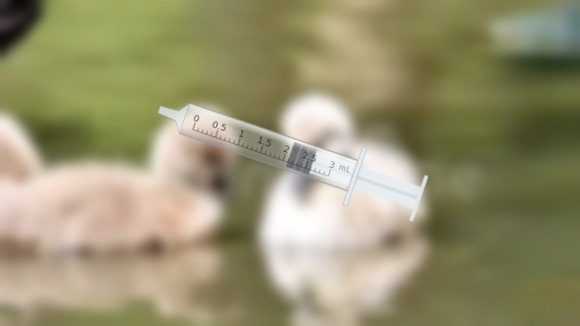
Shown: value=2.1 unit=mL
